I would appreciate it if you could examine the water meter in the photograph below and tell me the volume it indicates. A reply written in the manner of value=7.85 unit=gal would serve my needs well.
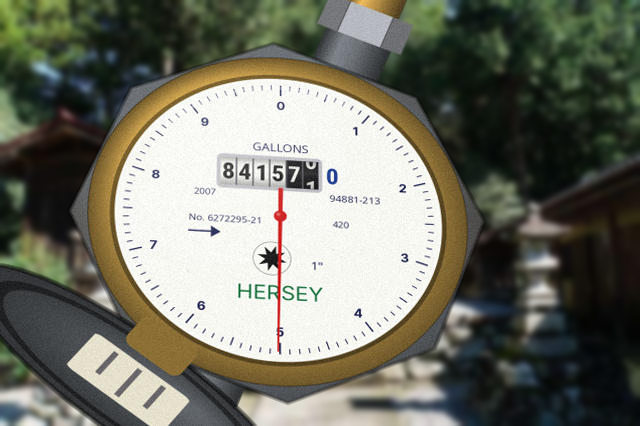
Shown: value=8415705.0 unit=gal
